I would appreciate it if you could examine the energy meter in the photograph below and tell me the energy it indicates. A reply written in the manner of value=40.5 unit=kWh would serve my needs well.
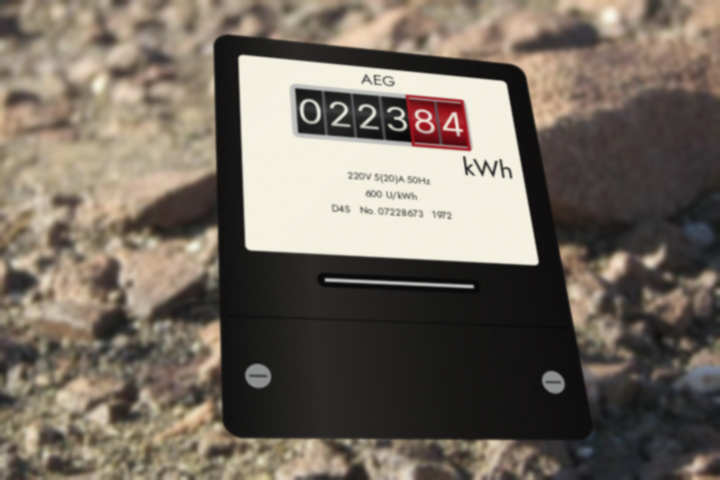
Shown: value=223.84 unit=kWh
